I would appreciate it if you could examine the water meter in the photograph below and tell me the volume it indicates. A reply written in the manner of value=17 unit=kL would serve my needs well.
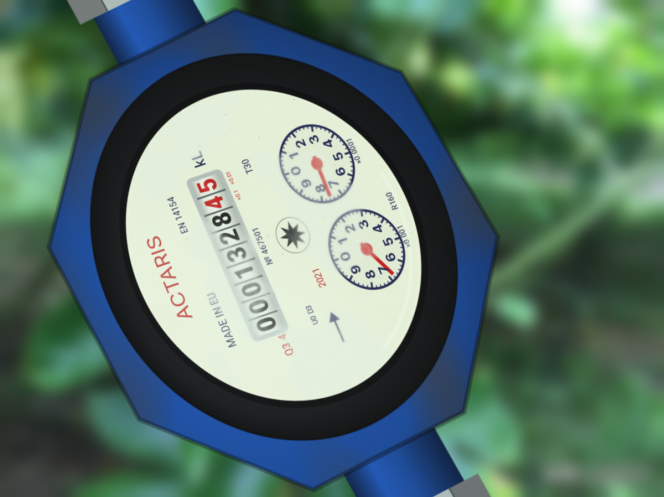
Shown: value=1328.4567 unit=kL
